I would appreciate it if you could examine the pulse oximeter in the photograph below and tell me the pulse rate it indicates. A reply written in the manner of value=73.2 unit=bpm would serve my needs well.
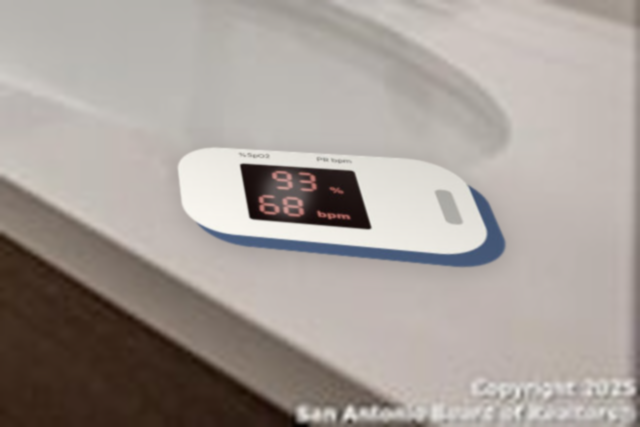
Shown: value=68 unit=bpm
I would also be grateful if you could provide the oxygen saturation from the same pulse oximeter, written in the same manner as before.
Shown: value=93 unit=%
